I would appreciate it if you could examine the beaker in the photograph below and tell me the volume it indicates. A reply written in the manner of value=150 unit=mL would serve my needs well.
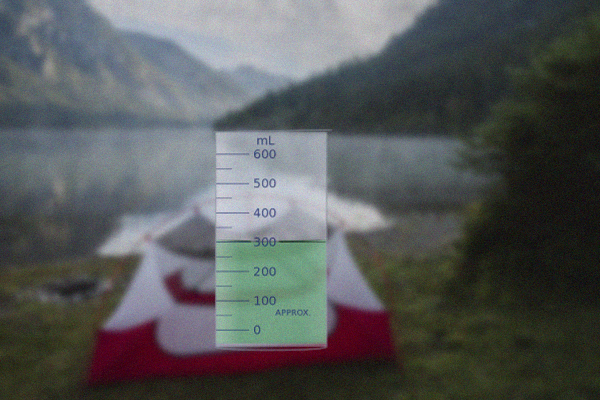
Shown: value=300 unit=mL
